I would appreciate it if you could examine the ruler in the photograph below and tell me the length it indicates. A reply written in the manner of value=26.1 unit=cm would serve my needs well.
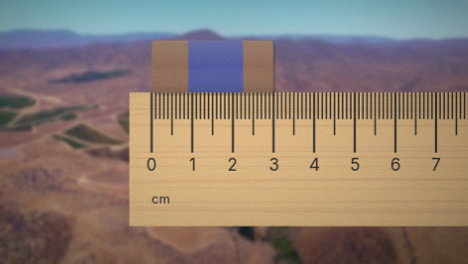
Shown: value=3 unit=cm
